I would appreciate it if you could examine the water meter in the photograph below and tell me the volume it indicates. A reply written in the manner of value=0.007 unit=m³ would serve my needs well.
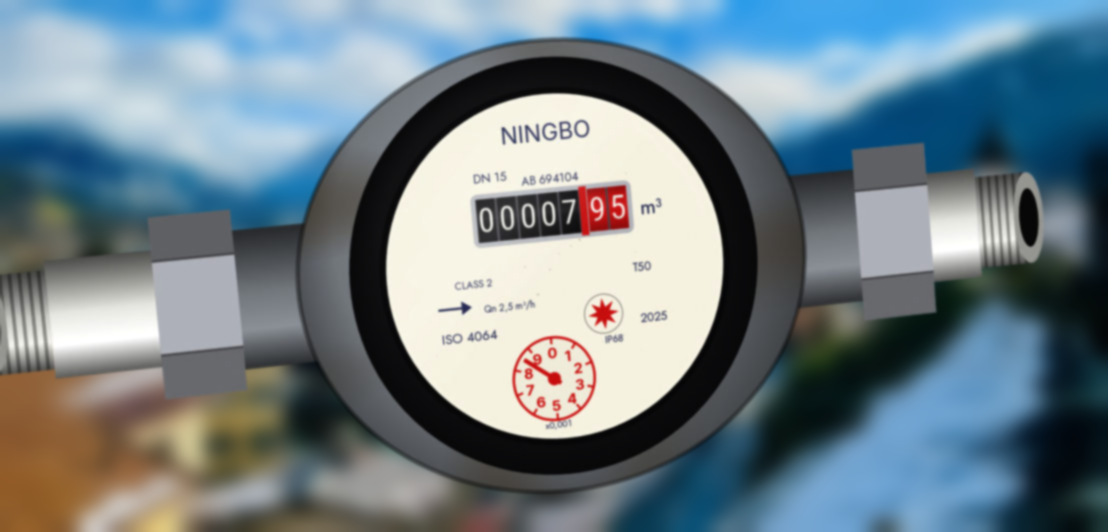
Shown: value=7.958 unit=m³
